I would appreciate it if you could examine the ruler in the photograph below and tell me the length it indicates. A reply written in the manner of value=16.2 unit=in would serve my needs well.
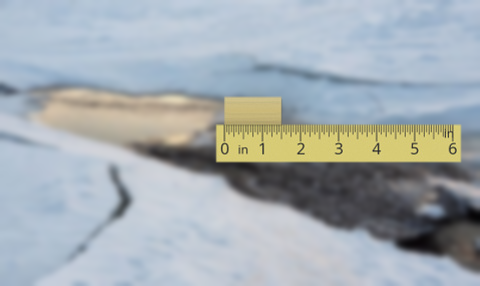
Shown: value=1.5 unit=in
